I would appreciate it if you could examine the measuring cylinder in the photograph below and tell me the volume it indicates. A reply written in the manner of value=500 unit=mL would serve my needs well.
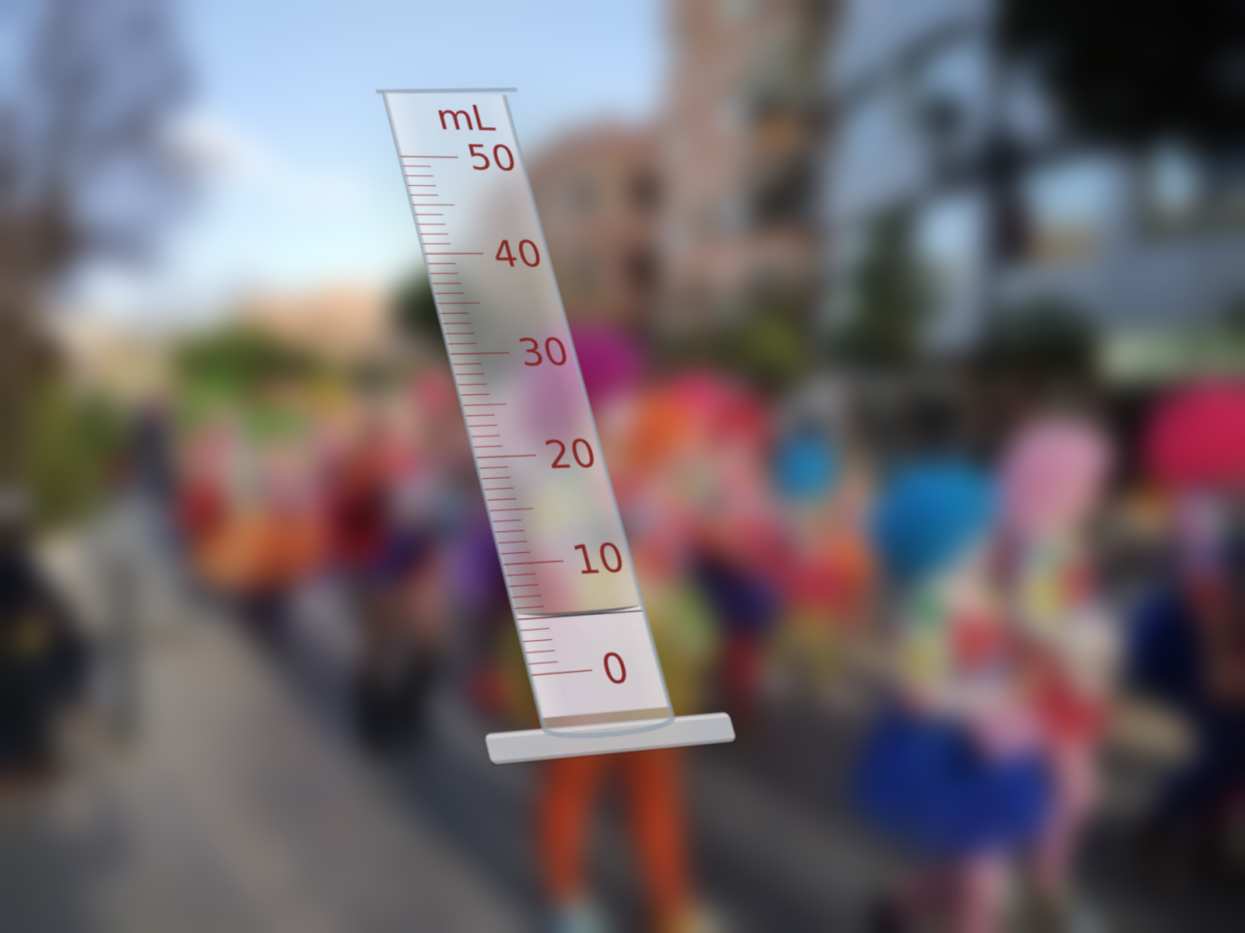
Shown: value=5 unit=mL
